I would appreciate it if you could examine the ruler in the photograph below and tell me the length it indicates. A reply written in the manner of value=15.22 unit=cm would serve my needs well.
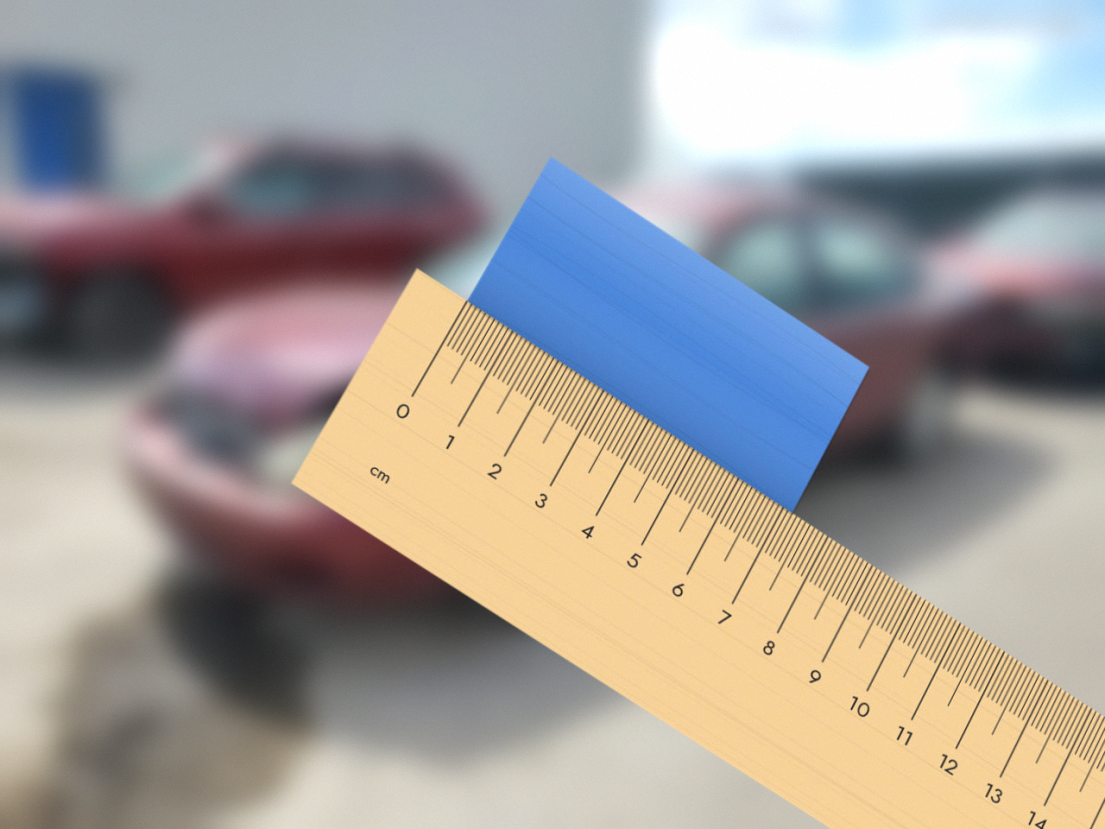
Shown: value=7.2 unit=cm
